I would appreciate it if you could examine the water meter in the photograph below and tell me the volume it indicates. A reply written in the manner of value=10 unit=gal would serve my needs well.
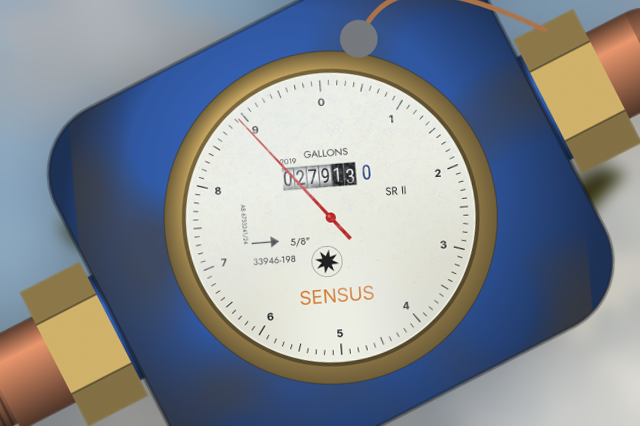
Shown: value=279128.9 unit=gal
